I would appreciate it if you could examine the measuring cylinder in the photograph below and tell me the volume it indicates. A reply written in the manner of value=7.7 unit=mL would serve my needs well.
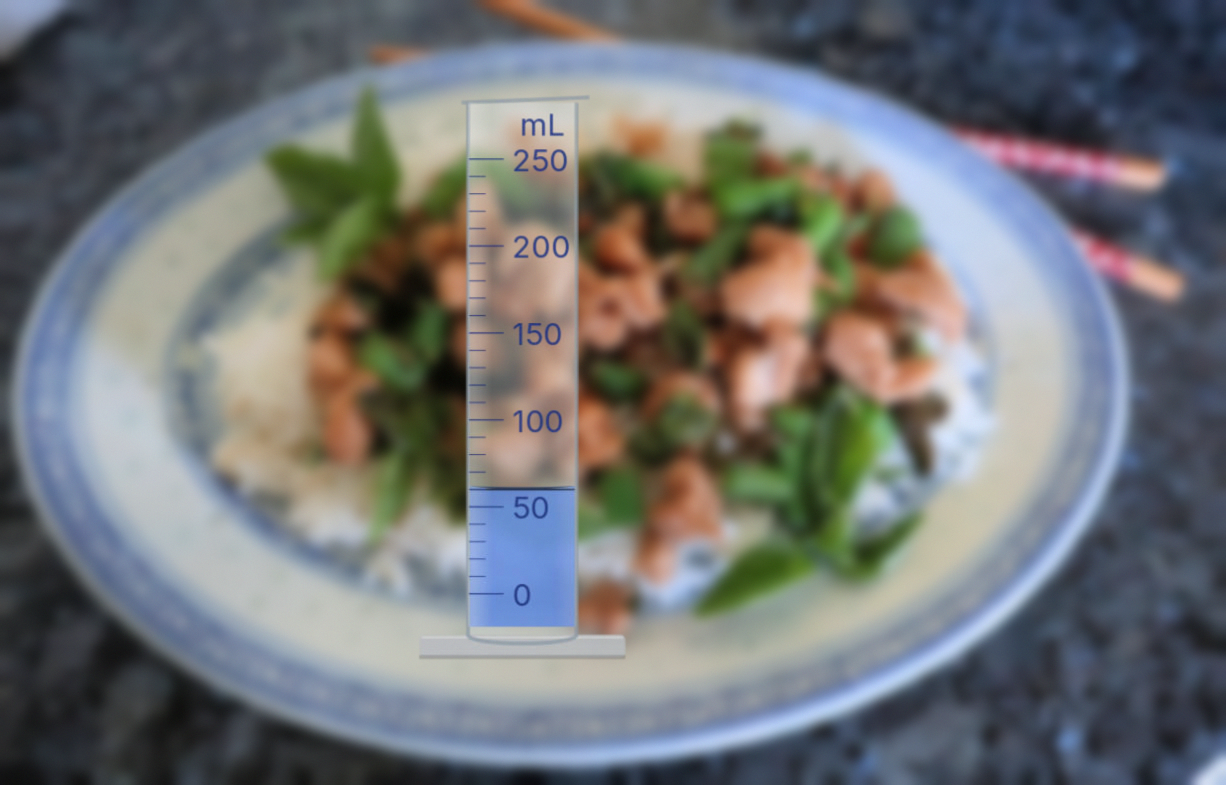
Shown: value=60 unit=mL
